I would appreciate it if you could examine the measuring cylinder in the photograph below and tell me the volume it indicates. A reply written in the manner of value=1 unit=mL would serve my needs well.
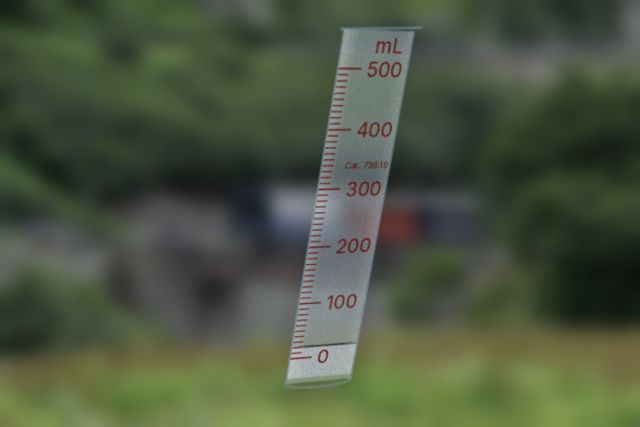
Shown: value=20 unit=mL
